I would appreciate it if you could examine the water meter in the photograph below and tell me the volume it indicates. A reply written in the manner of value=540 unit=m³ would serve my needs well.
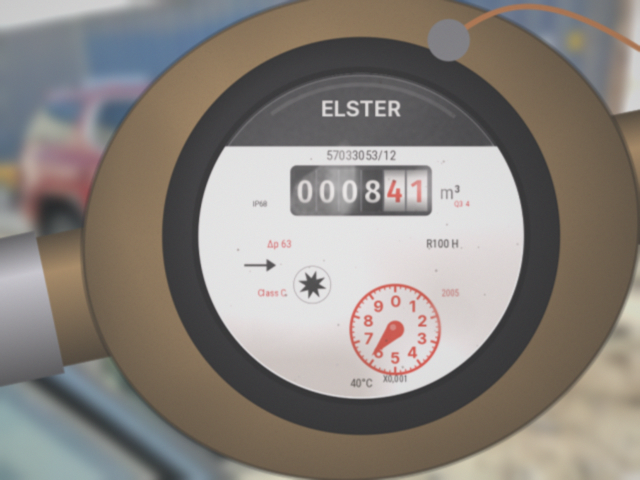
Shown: value=8.416 unit=m³
